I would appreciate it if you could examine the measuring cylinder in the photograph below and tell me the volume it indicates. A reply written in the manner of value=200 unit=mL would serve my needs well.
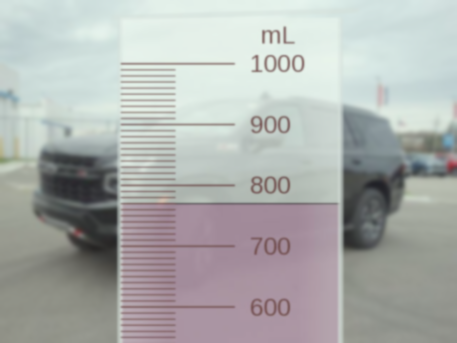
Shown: value=770 unit=mL
